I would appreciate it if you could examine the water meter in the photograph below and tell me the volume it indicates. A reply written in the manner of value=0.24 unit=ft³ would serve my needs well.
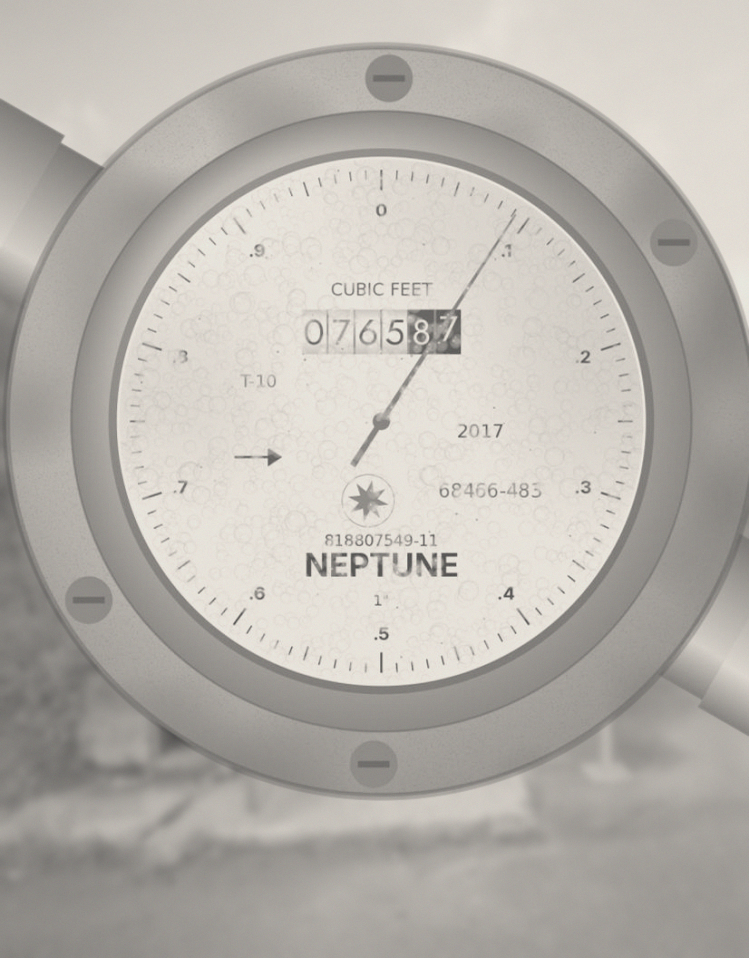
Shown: value=76587.09 unit=ft³
